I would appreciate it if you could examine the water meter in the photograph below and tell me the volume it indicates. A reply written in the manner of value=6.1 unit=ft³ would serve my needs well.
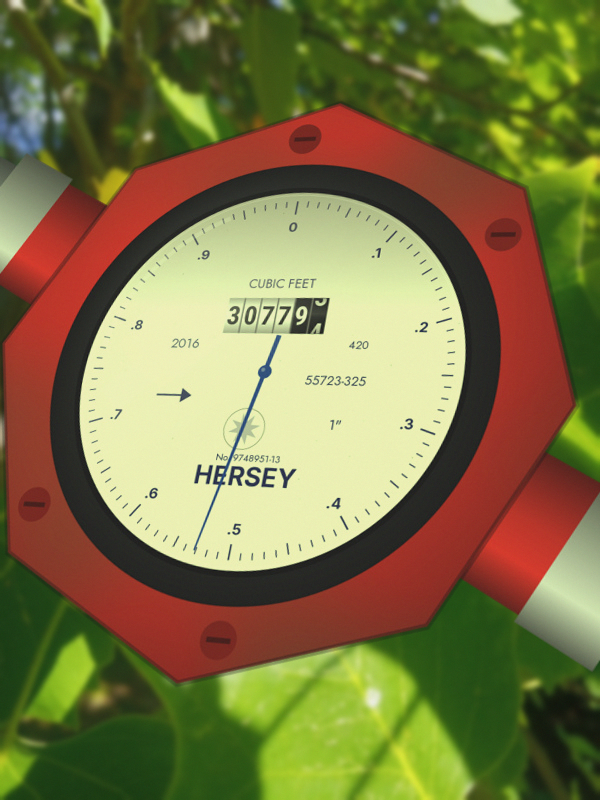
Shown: value=307793.53 unit=ft³
